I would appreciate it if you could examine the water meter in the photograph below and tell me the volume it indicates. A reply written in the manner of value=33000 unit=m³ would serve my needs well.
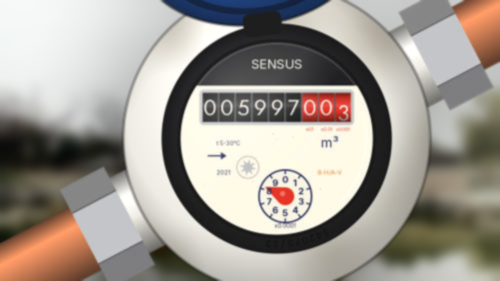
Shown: value=5997.0028 unit=m³
